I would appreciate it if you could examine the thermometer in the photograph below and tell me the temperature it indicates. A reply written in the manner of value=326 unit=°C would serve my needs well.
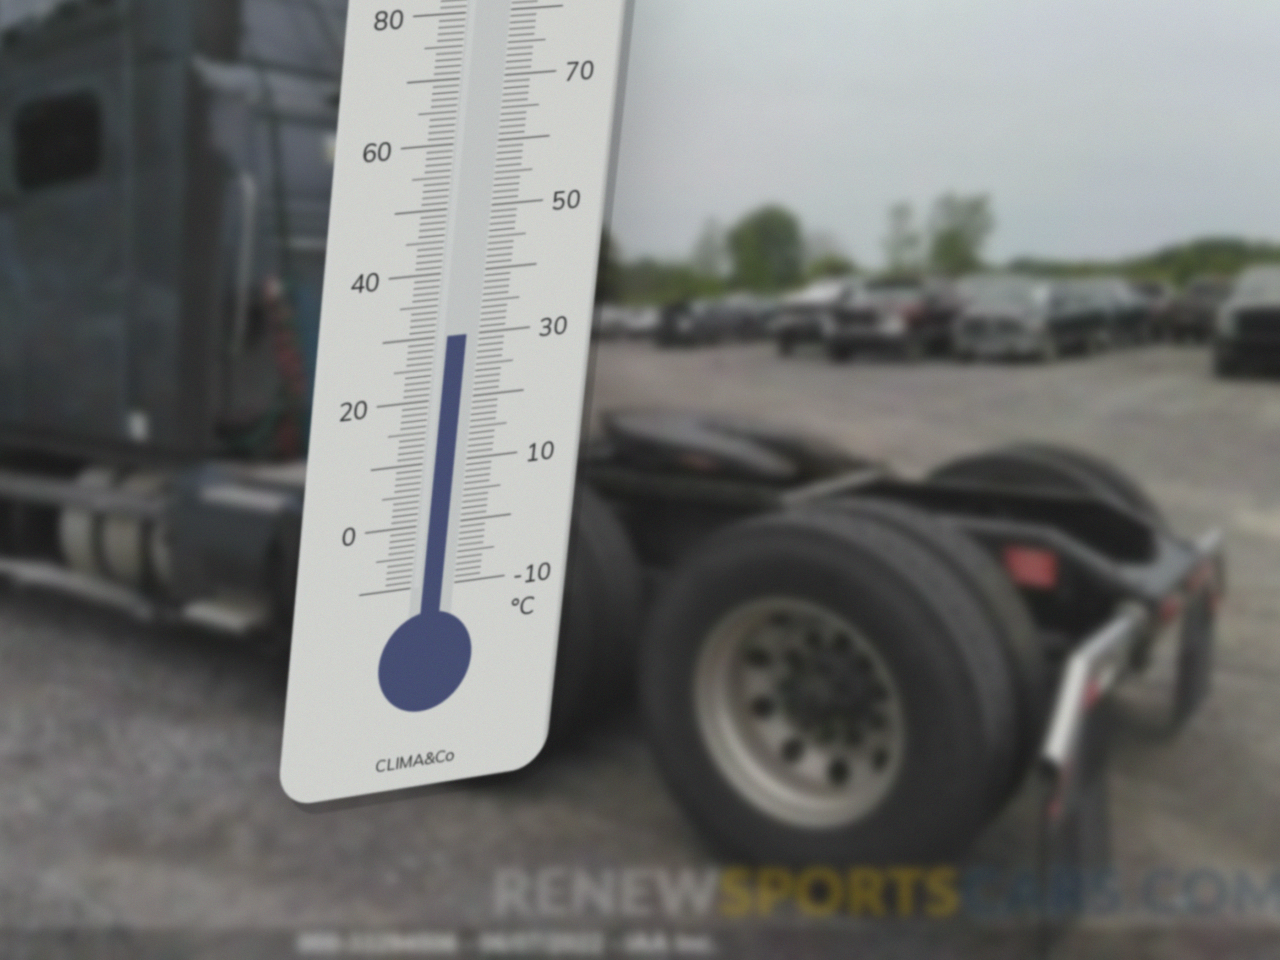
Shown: value=30 unit=°C
